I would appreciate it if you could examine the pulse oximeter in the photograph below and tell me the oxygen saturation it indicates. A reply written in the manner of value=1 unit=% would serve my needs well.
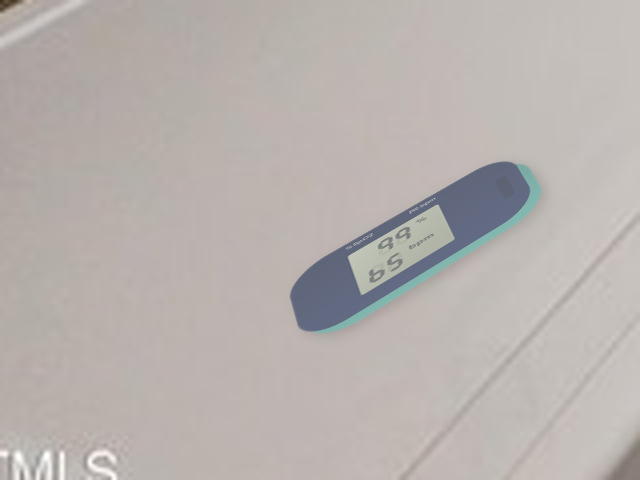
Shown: value=99 unit=%
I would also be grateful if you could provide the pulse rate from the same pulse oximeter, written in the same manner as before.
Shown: value=65 unit=bpm
